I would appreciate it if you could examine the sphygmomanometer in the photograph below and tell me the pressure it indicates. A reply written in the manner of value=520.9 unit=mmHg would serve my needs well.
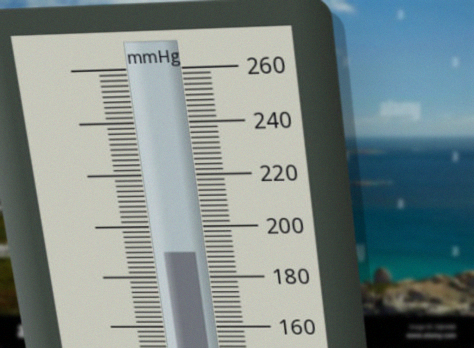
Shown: value=190 unit=mmHg
